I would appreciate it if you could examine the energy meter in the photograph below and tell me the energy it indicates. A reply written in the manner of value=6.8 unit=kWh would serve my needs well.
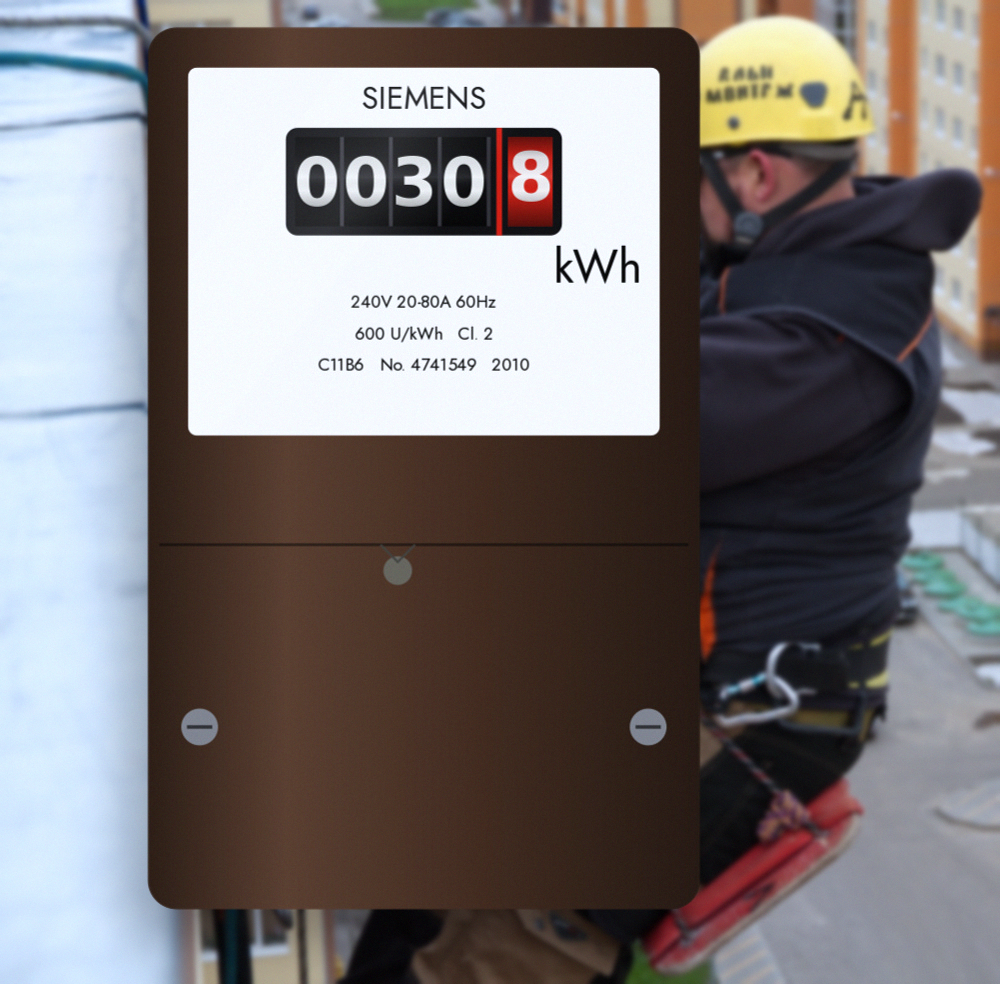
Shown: value=30.8 unit=kWh
